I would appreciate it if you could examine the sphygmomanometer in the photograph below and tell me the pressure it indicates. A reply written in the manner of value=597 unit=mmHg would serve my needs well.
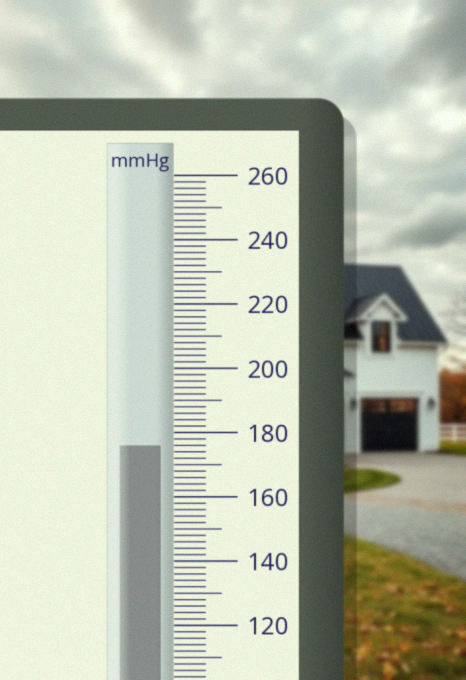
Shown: value=176 unit=mmHg
